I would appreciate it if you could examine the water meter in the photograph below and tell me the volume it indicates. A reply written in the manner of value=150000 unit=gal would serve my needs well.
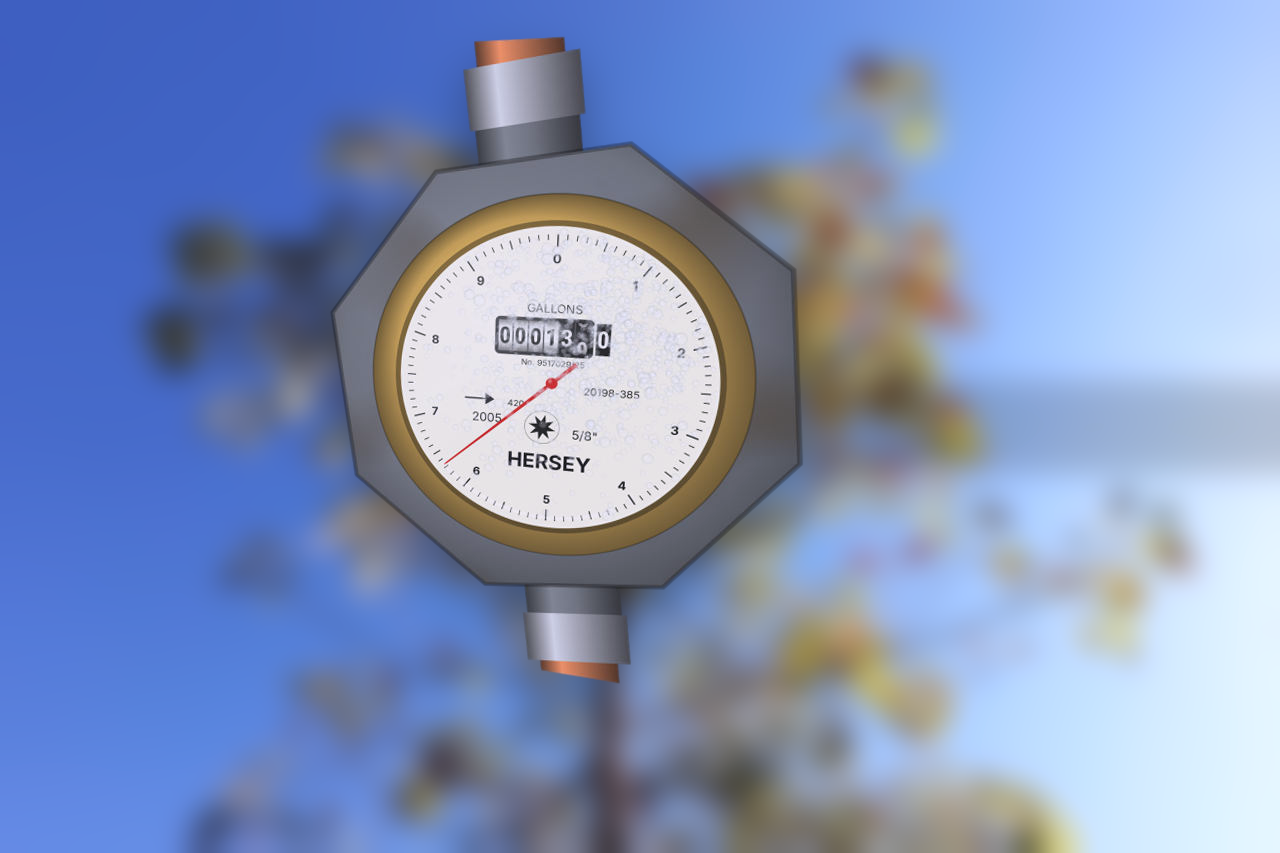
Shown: value=1386.3 unit=gal
